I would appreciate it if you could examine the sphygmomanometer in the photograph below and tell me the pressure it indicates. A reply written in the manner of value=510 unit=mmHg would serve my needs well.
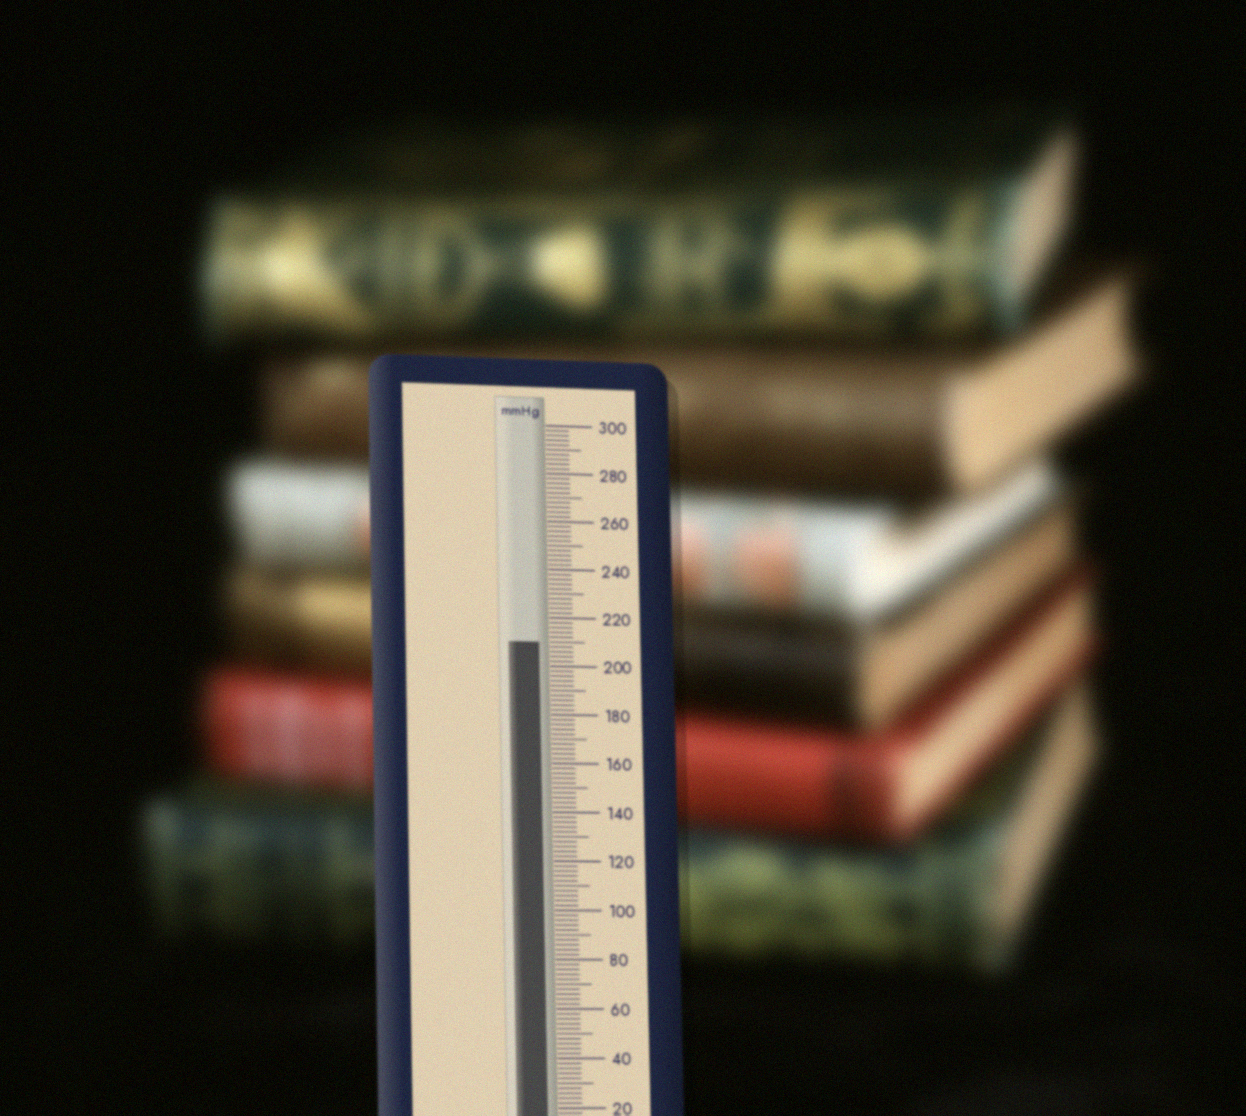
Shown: value=210 unit=mmHg
